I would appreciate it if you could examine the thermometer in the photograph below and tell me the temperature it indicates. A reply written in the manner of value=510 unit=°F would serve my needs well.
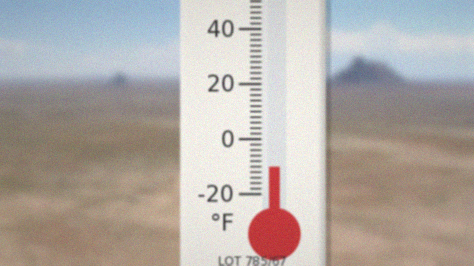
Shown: value=-10 unit=°F
